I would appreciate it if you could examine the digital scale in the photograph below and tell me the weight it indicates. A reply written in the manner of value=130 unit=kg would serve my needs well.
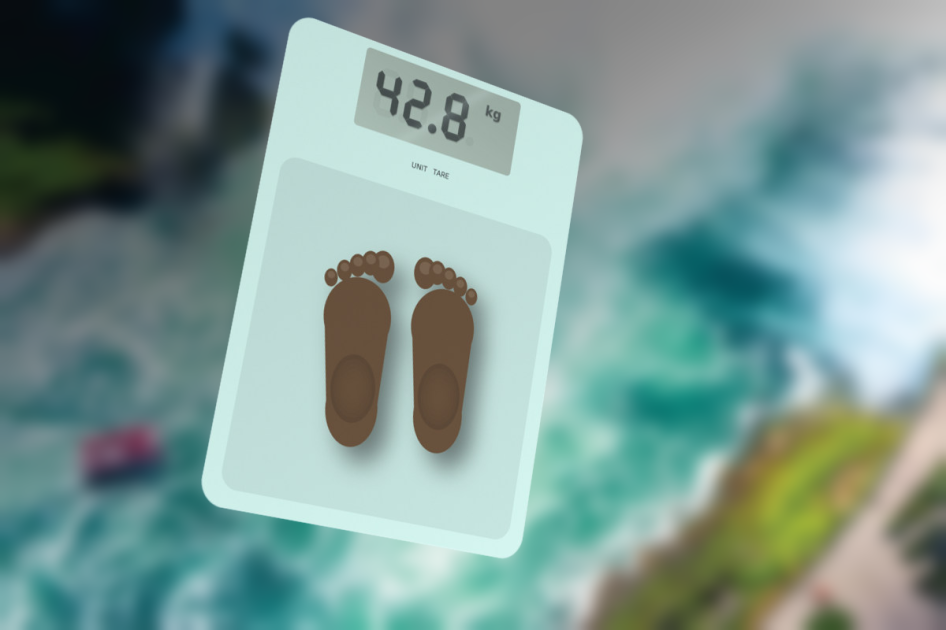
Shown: value=42.8 unit=kg
